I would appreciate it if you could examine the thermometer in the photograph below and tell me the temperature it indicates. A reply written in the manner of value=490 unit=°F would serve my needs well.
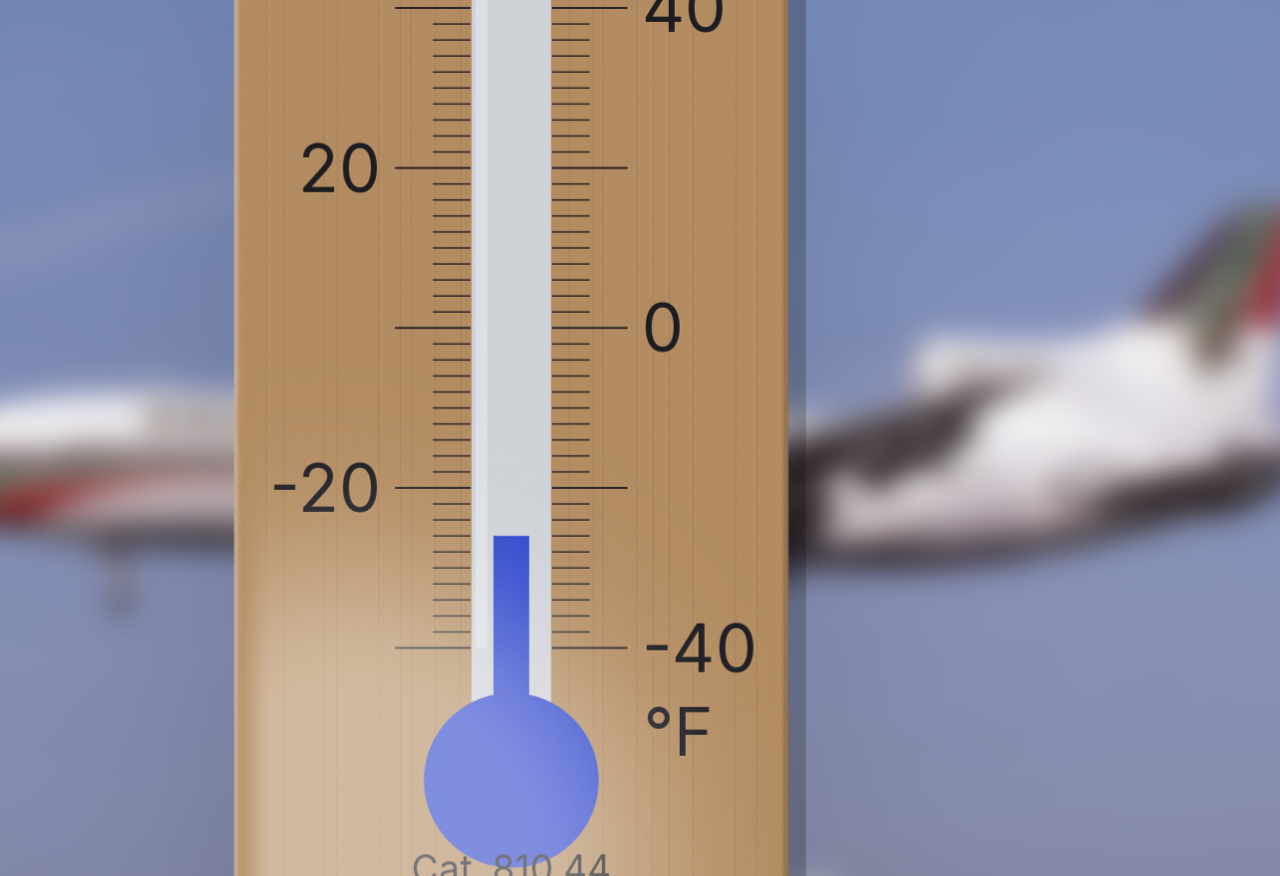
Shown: value=-26 unit=°F
